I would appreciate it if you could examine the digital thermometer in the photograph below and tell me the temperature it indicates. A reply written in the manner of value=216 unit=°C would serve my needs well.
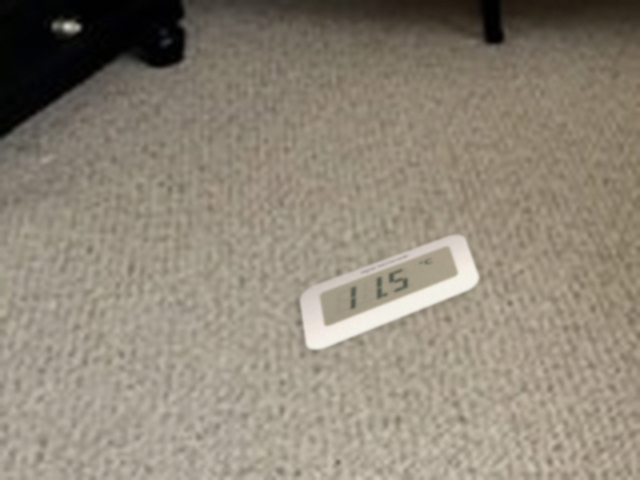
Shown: value=11.5 unit=°C
